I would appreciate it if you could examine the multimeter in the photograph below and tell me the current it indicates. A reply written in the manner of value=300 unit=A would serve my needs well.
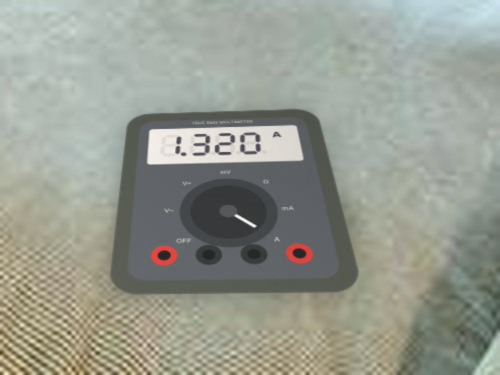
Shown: value=1.320 unit=A
